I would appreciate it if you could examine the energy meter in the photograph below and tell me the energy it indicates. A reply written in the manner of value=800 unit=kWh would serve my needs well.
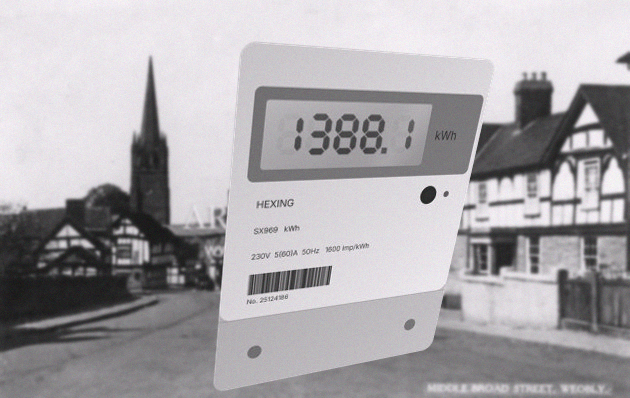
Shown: value=1388.1 unit=kWh
